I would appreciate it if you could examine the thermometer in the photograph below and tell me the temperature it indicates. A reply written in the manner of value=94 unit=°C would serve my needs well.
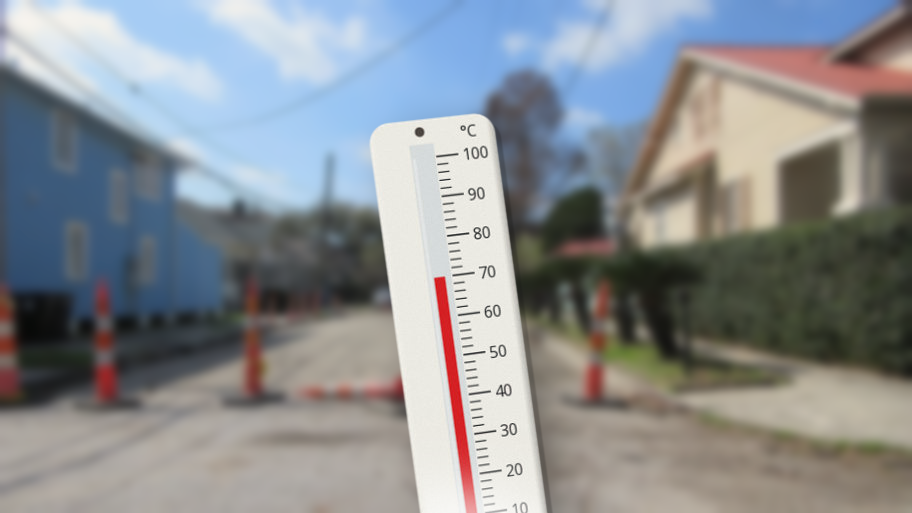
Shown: value=70 unit=°C
